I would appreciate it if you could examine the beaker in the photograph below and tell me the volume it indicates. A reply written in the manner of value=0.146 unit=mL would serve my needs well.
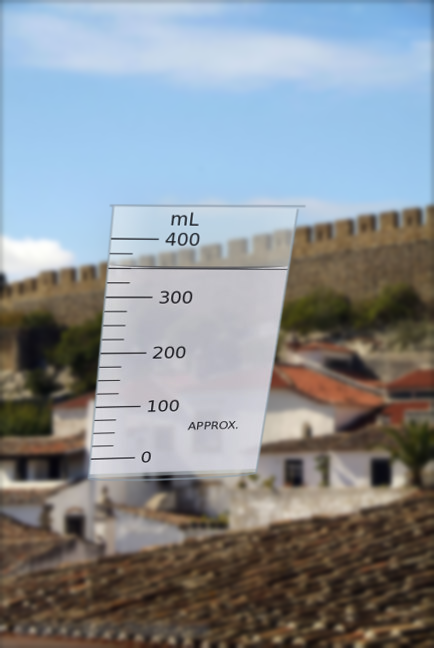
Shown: value=350 unit=mL
